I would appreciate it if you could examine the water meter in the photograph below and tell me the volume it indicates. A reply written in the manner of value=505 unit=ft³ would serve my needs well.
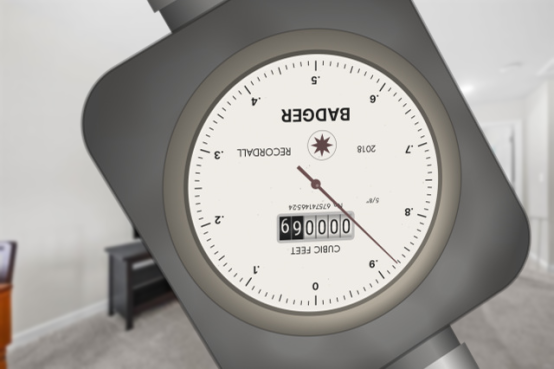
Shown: value=68.87 unit=ft³
